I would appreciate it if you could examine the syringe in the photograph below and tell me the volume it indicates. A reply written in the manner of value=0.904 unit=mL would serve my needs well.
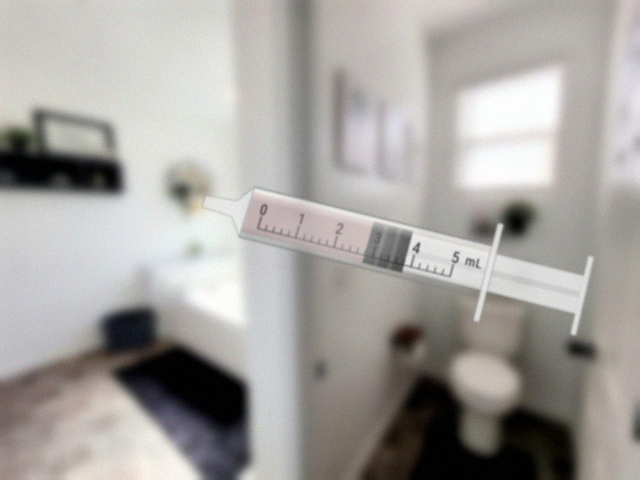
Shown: value=2.8 unit=mL
